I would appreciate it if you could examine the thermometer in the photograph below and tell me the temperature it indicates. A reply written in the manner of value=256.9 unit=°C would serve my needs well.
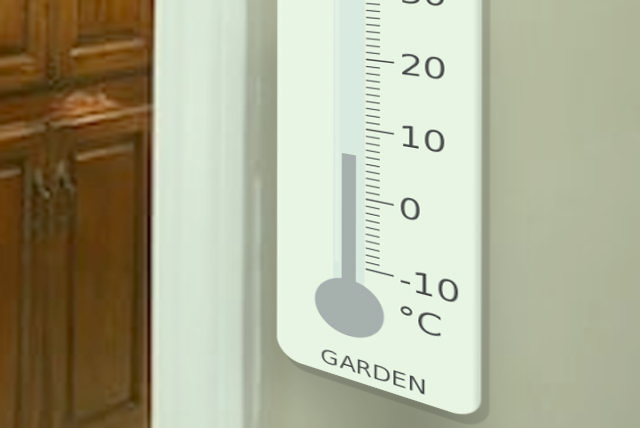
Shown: value=6 unit=°C
